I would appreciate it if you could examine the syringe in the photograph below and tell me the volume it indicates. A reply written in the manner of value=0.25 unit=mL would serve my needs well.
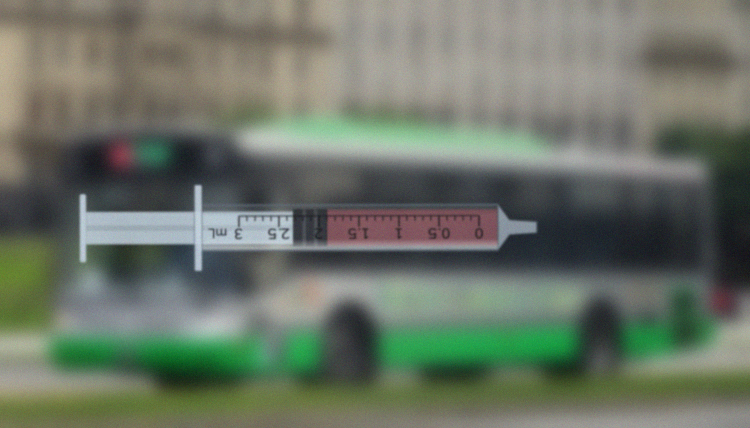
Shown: value=1.9 unit=mL
